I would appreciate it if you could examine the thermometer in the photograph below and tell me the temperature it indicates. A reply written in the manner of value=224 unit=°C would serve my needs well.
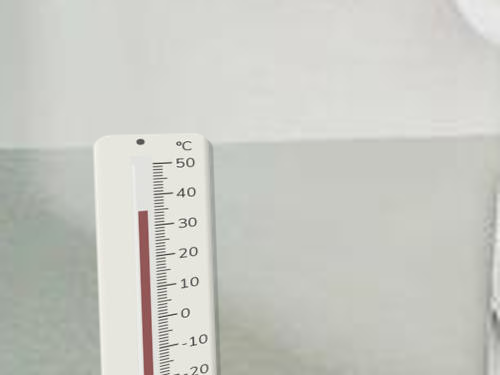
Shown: value=35 unit=°C
